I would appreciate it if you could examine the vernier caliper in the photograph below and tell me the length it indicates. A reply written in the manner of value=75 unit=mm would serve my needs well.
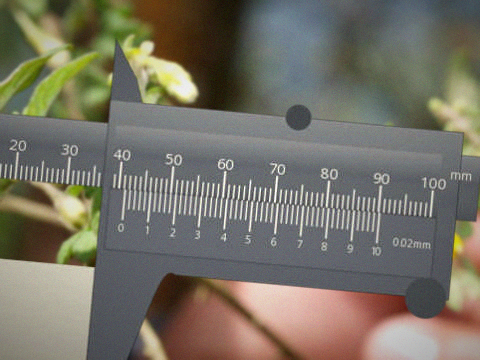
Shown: value=41.2 unit=mm
